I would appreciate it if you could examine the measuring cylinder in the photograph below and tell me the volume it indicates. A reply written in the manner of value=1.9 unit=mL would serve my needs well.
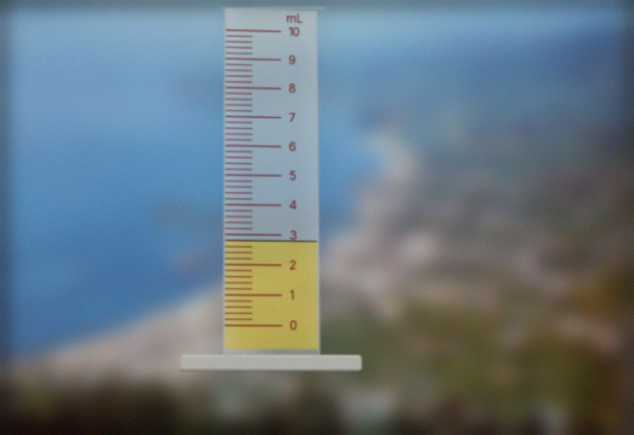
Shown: value=2.8 unit=mL
